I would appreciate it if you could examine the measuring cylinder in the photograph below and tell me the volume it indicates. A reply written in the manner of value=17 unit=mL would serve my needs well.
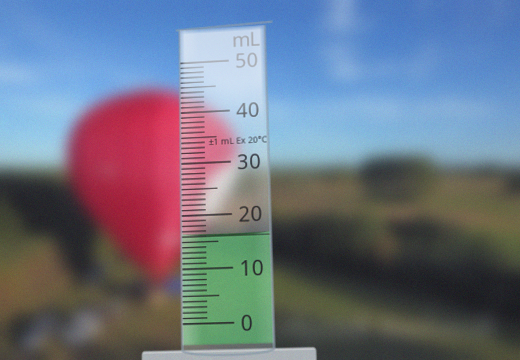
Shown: value=16 unit=mL
